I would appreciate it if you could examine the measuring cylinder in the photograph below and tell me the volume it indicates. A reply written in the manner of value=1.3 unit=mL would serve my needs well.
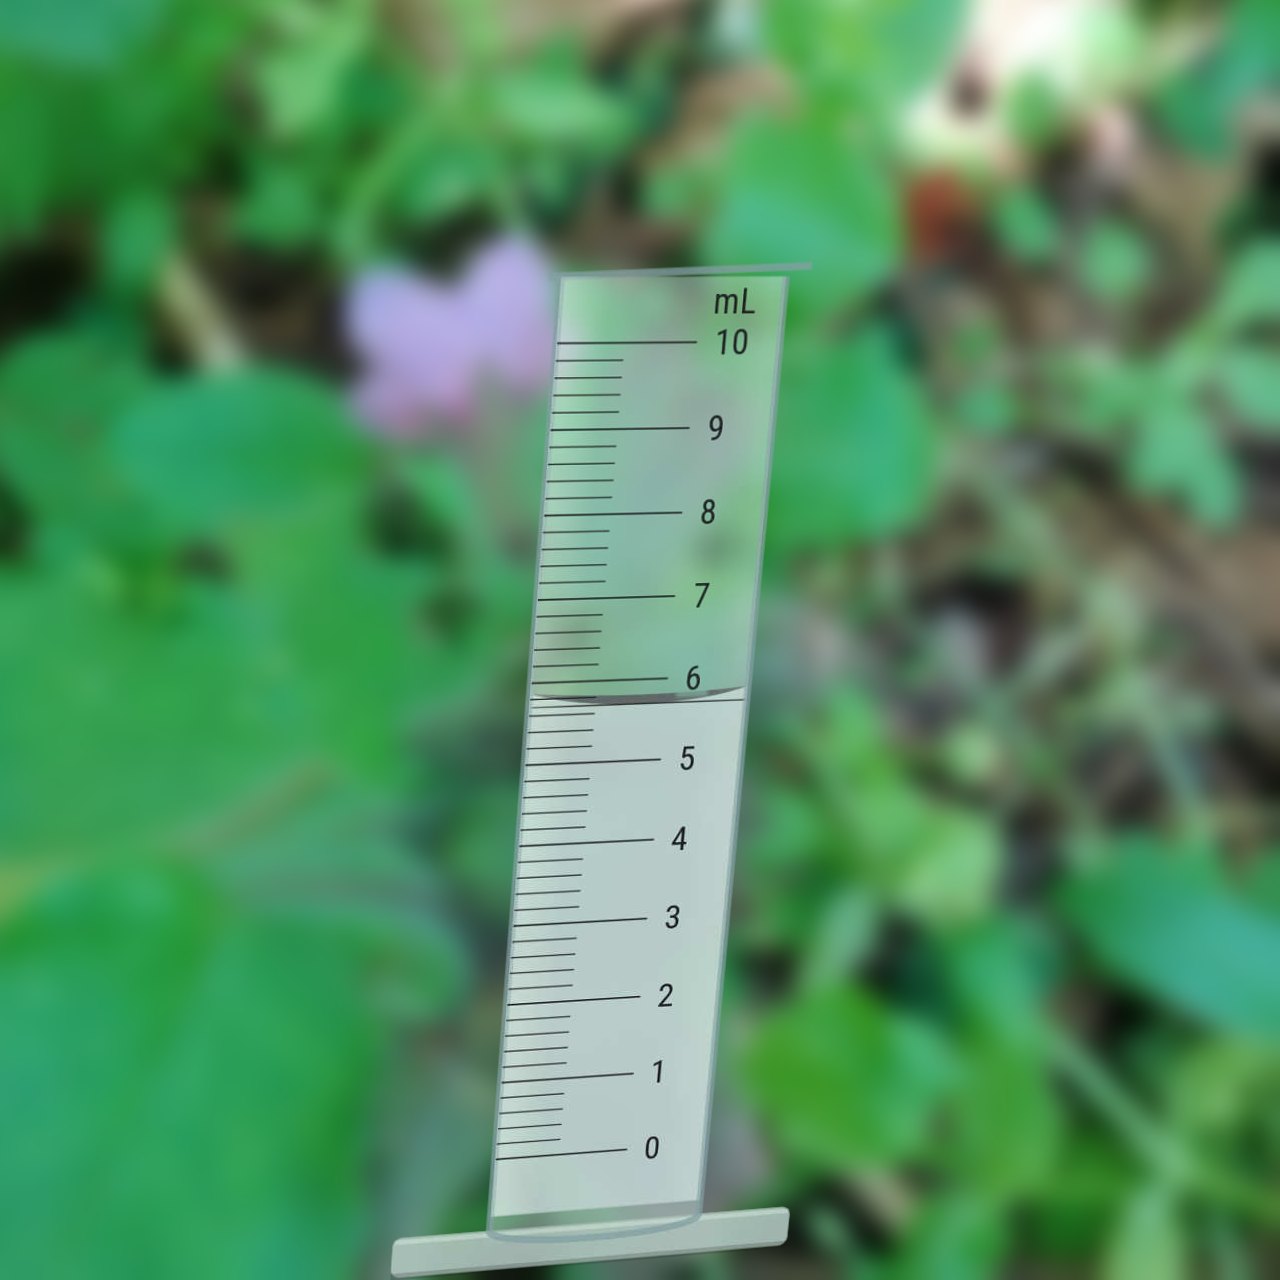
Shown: value=5.7 unit=mL
